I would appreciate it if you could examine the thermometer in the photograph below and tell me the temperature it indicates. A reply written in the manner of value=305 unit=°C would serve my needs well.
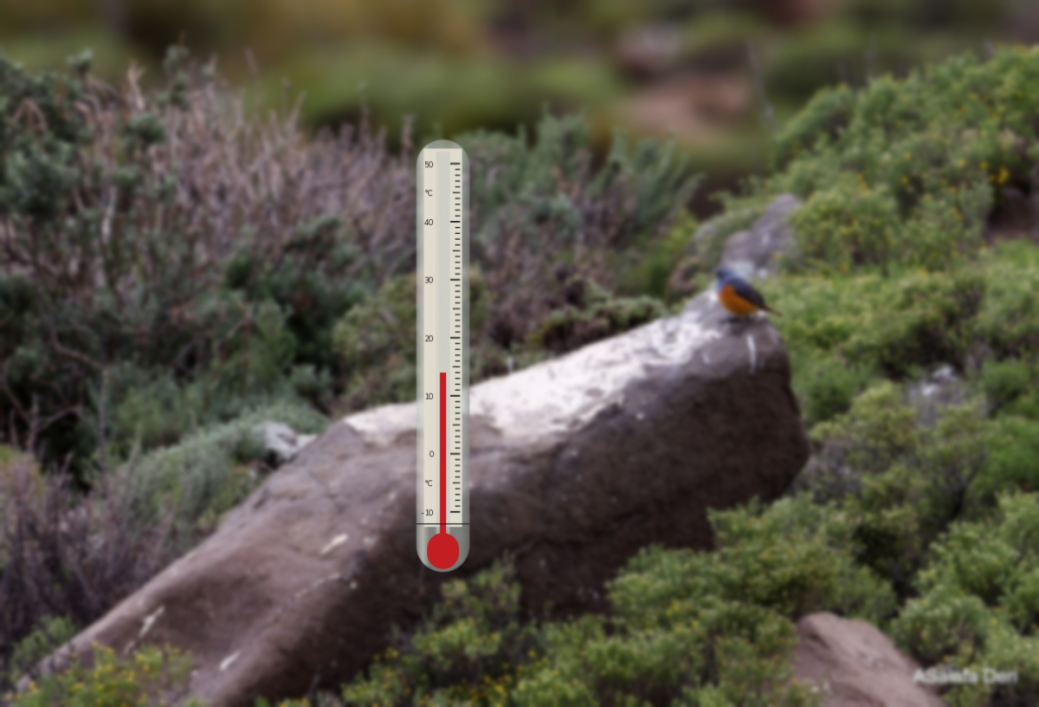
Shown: value=14 unit=°C
